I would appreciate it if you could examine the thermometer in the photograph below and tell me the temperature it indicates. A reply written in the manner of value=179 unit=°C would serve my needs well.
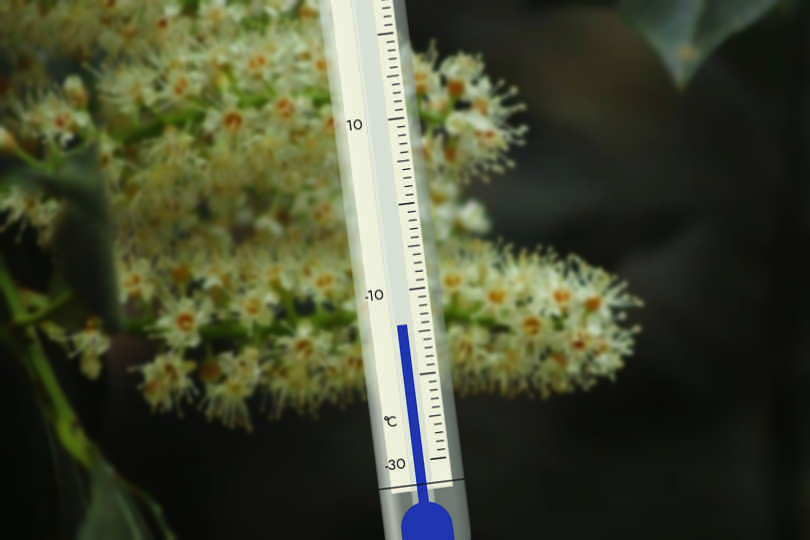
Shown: value=-14 unit=°C
